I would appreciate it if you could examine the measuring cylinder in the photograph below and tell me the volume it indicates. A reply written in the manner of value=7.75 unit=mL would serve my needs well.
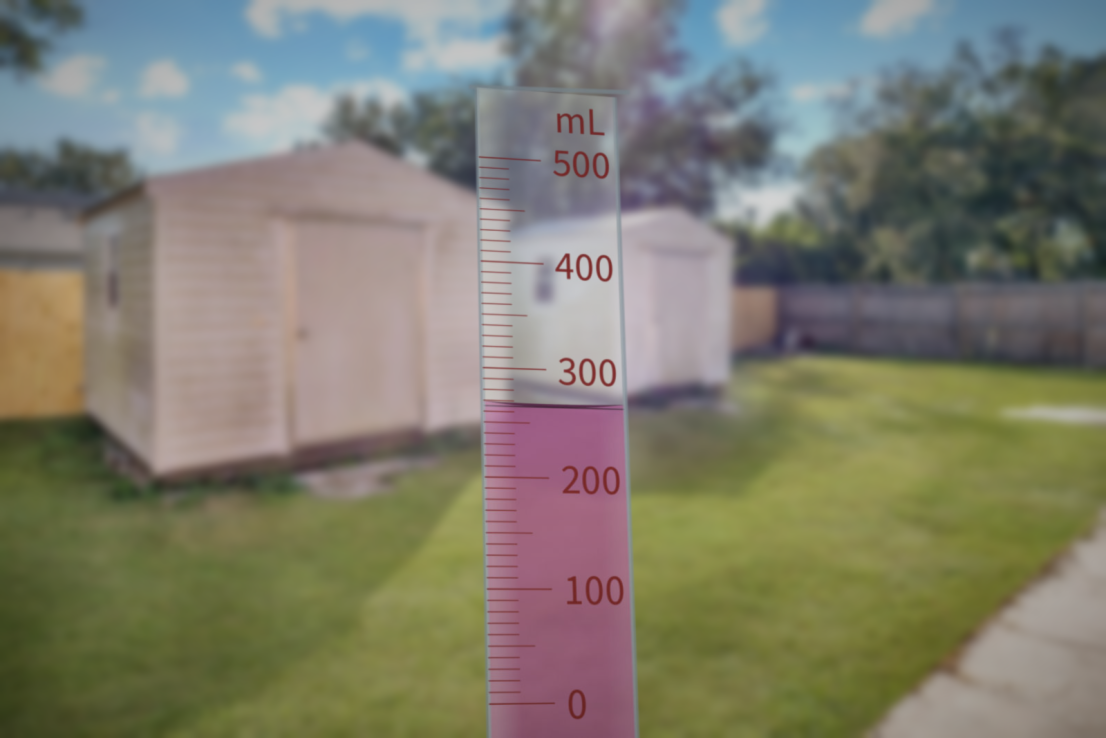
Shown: value=265 unit=mL
